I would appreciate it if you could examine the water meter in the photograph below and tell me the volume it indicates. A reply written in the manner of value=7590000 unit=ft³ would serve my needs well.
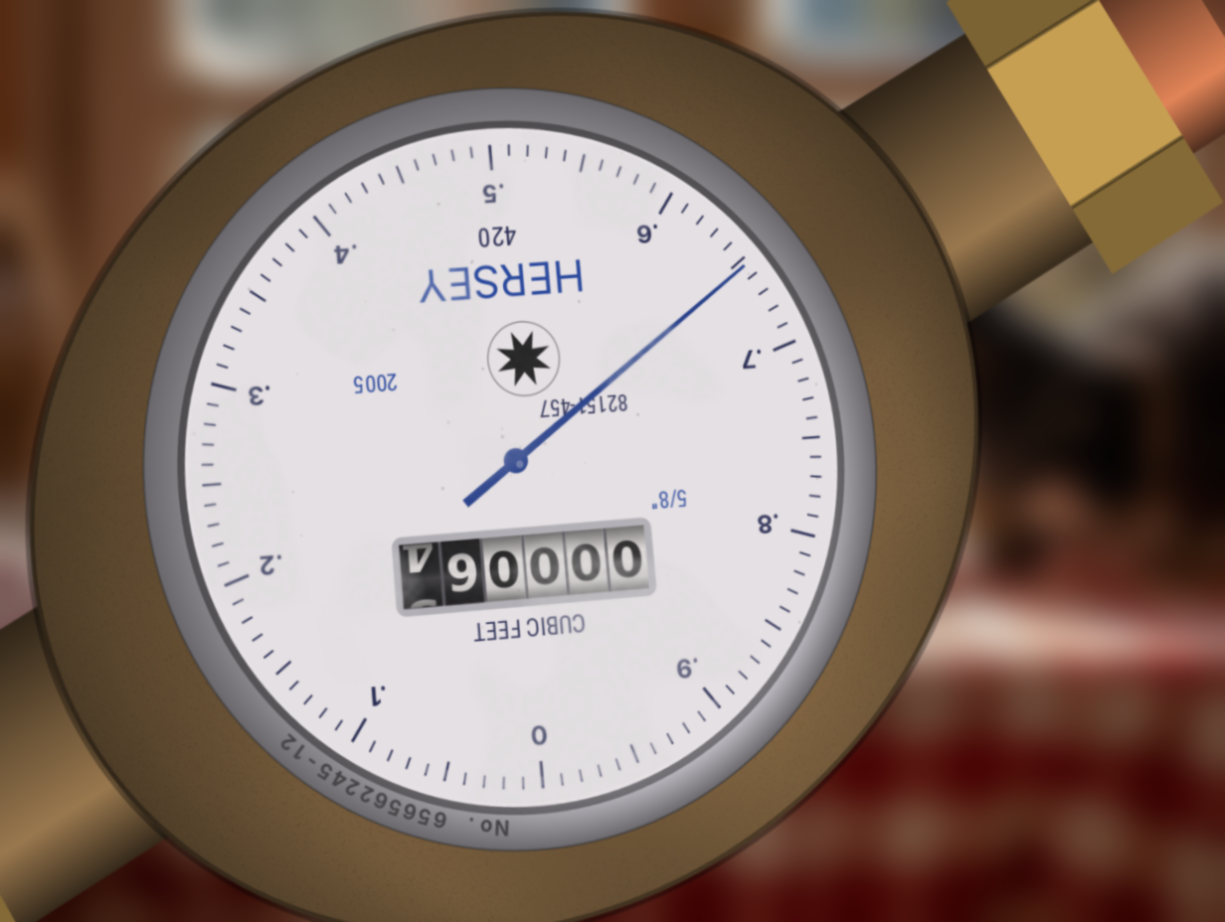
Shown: value=63.65 unit=ft³
